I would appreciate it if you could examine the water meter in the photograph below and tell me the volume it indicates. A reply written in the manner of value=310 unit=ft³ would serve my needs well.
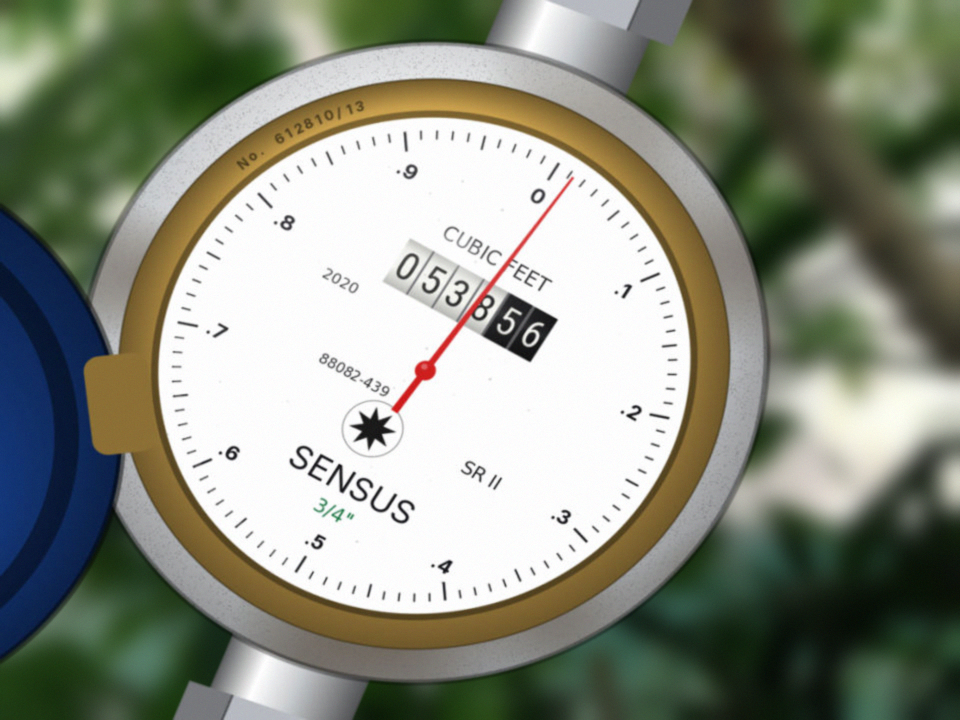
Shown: value=53856.01 unit=ft³
